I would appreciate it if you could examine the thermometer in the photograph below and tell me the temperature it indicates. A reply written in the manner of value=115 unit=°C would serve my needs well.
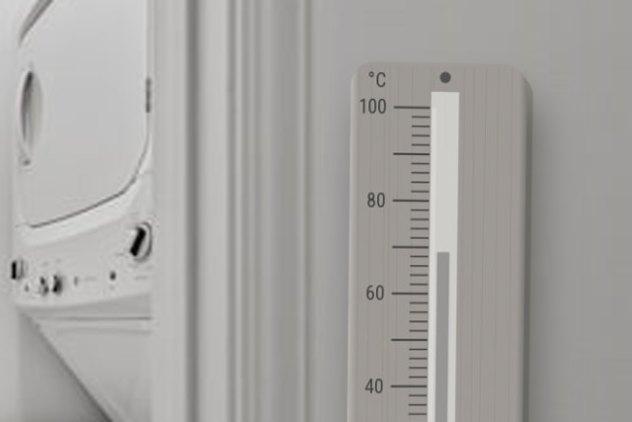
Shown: value=69 unit=°C
